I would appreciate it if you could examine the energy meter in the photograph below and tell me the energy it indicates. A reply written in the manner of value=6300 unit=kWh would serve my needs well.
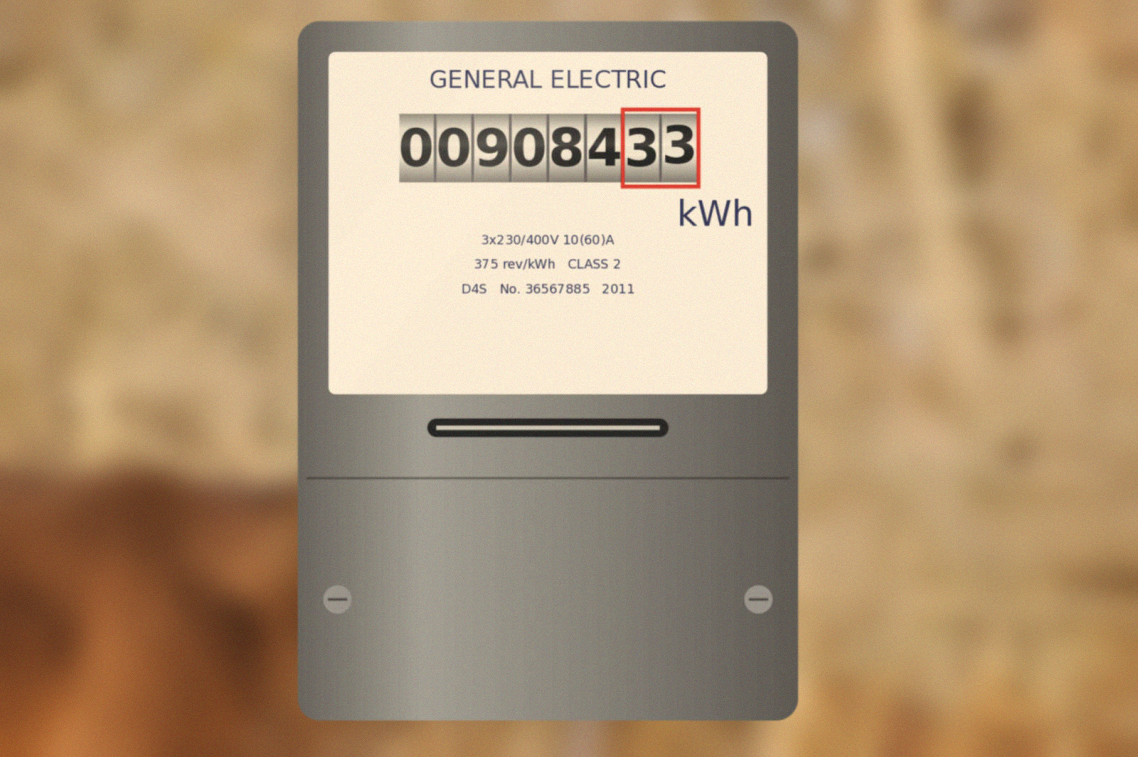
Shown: value=9084.33 unit=kWh
